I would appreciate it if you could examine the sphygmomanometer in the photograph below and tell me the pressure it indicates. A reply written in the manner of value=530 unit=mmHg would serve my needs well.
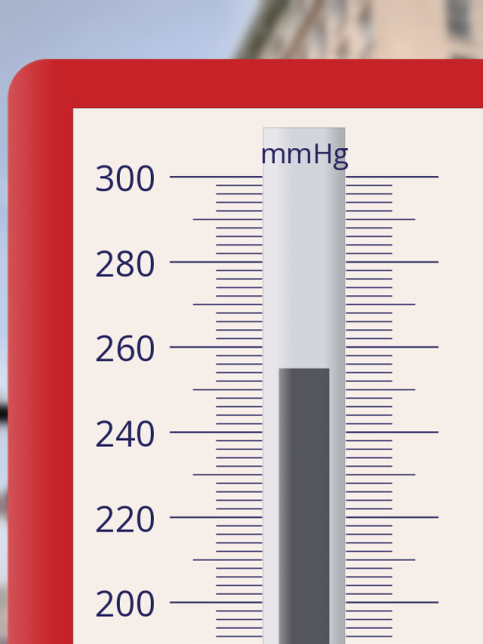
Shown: value=255 unit=mmHg
